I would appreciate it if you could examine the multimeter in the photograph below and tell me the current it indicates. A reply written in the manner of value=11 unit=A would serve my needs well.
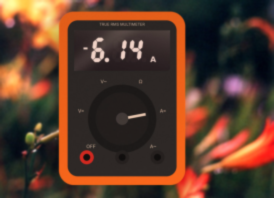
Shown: value=-6.14 unit=A
